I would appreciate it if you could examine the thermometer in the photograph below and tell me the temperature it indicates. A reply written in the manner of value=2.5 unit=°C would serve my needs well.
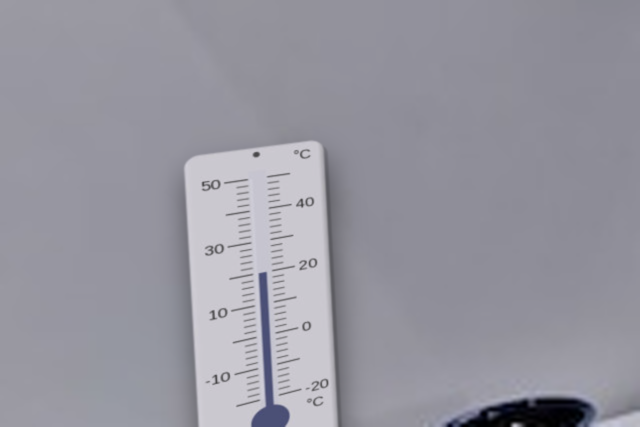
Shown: value=20 unit=°C
